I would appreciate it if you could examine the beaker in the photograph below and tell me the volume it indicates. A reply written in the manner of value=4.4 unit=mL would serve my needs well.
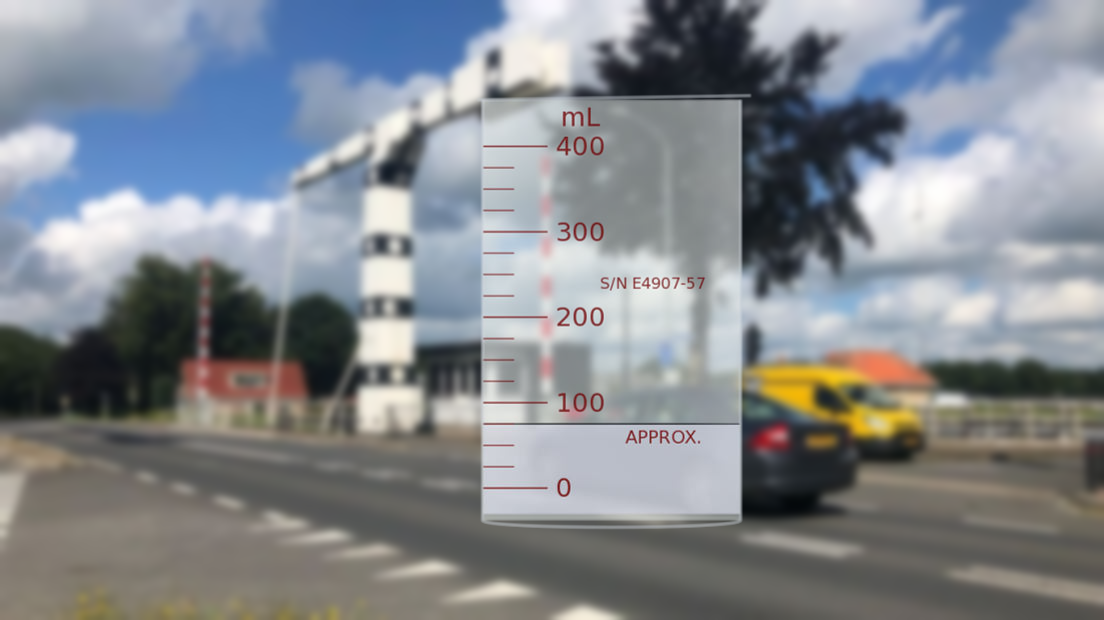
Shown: value=75 unit=mL
